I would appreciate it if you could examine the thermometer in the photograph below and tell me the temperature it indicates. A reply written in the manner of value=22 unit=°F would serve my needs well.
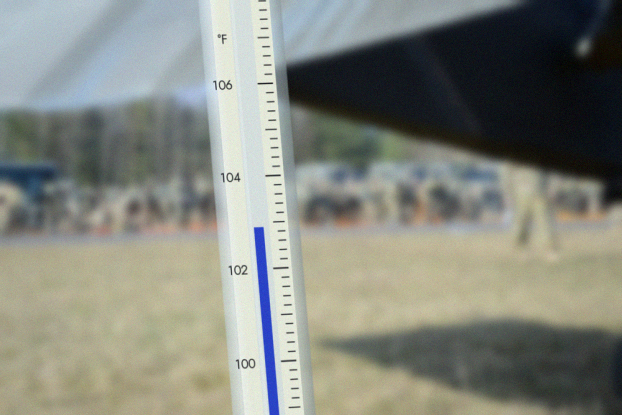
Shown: value=102.9 unit=°F
